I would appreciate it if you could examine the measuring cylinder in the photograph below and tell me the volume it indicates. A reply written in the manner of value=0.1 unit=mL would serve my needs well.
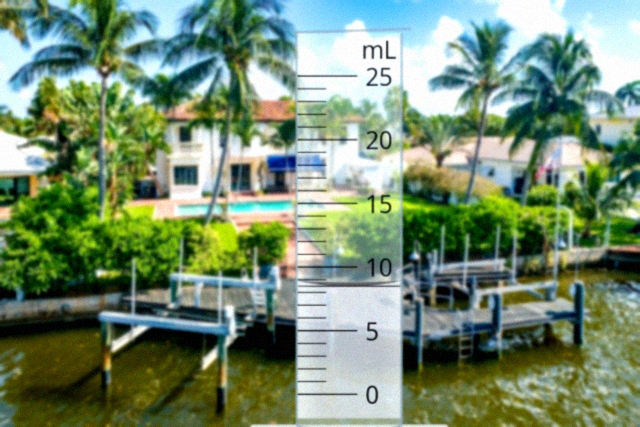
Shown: value=8.5 unit=mL
